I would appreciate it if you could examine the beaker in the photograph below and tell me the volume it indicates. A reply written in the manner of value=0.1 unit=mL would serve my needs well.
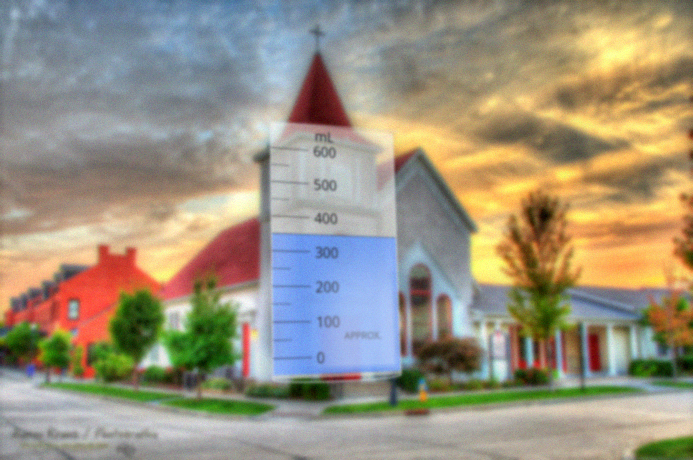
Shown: value=350 unit=mL
